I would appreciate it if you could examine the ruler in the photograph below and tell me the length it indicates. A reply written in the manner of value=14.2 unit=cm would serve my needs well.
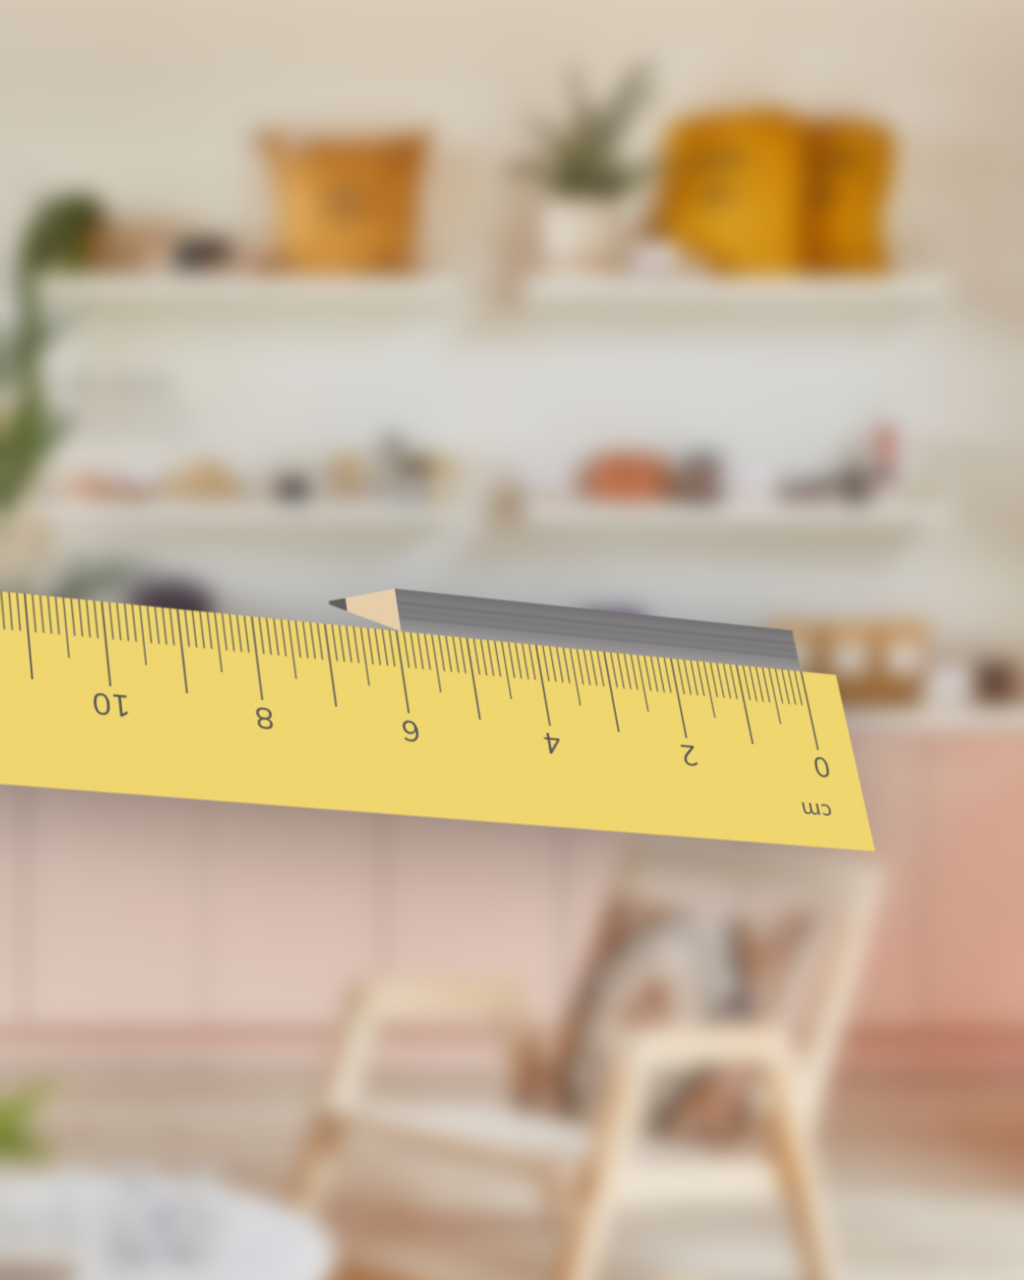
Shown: value=6.9 unit=cm
